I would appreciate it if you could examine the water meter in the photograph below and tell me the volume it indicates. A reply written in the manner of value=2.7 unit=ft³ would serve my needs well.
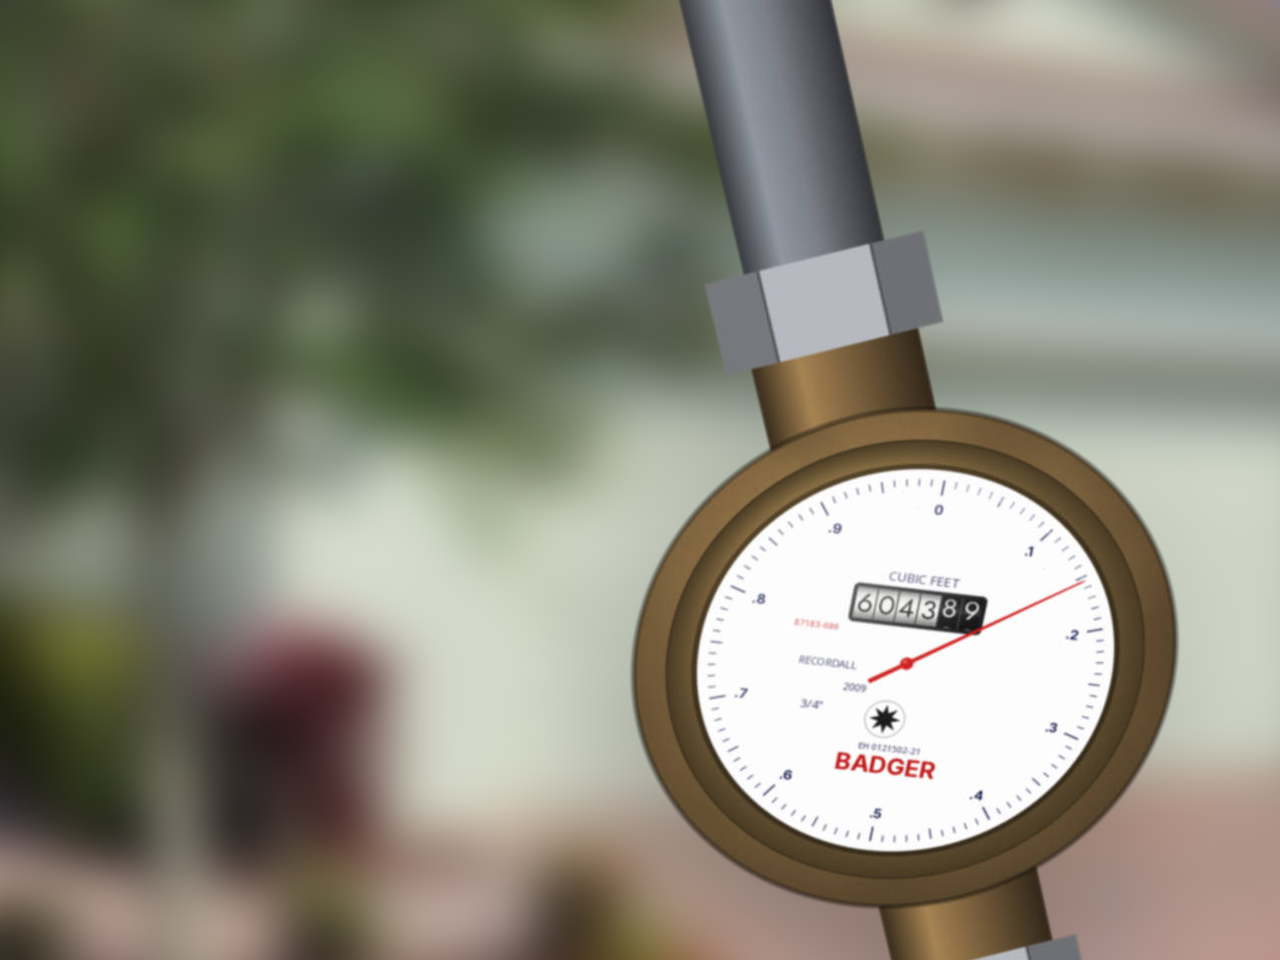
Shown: value=604389.15 unit=ft³
